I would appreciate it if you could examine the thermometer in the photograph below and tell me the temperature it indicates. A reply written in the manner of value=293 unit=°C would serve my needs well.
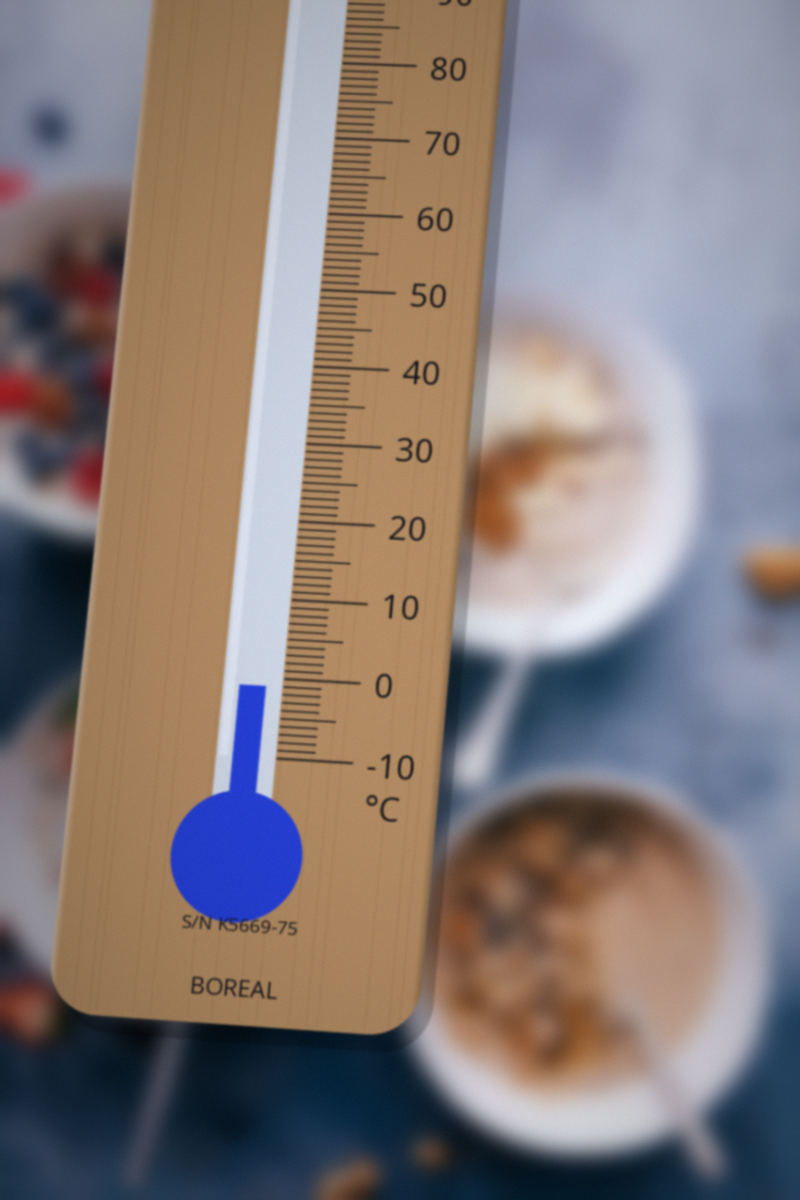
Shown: value=-1 unit=°C
